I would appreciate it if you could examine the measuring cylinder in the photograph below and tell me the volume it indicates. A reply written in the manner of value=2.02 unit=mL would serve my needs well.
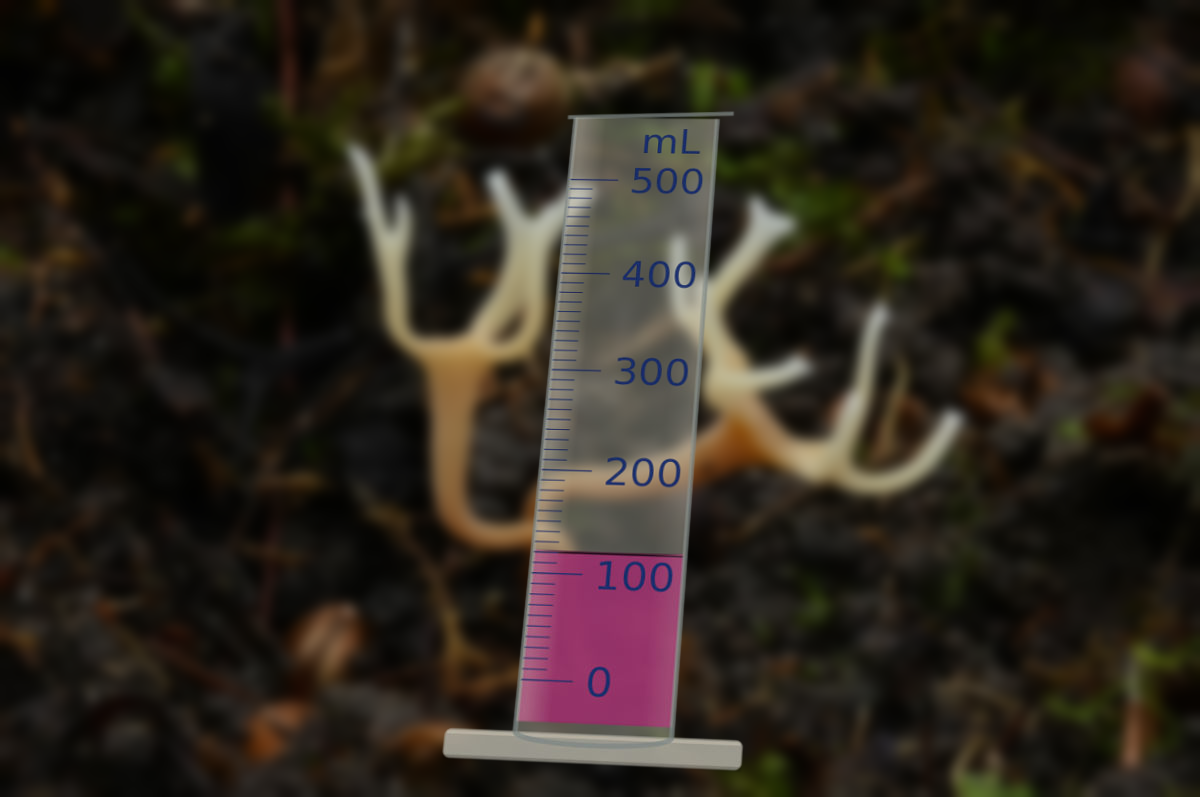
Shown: value=120 unit=mL
